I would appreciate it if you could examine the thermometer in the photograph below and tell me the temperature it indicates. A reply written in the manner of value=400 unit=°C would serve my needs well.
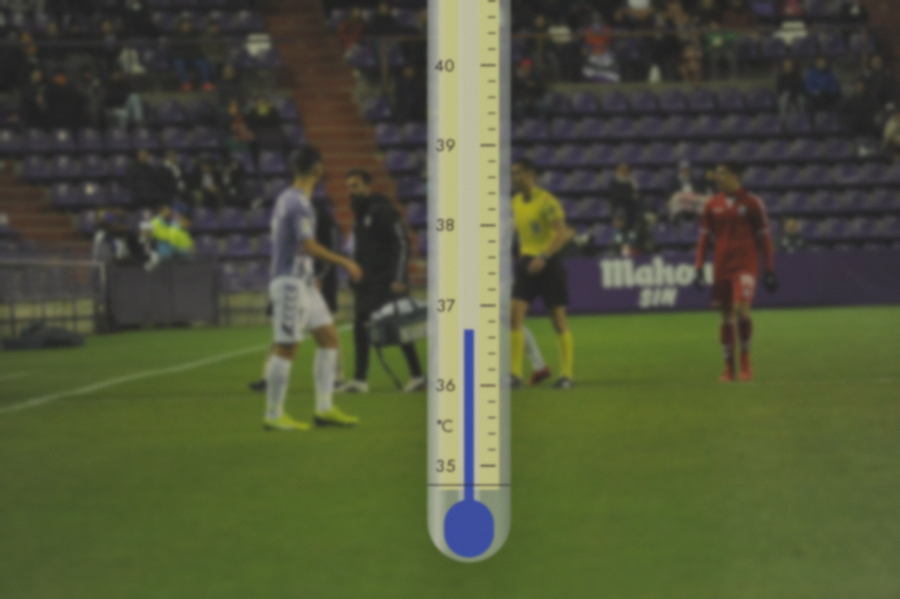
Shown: value=36.7 unit=°C
